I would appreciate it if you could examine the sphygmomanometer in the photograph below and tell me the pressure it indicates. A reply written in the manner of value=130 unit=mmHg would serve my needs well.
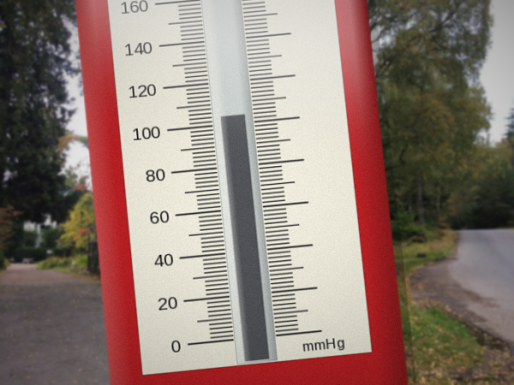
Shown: value=104 unit=mmHg
